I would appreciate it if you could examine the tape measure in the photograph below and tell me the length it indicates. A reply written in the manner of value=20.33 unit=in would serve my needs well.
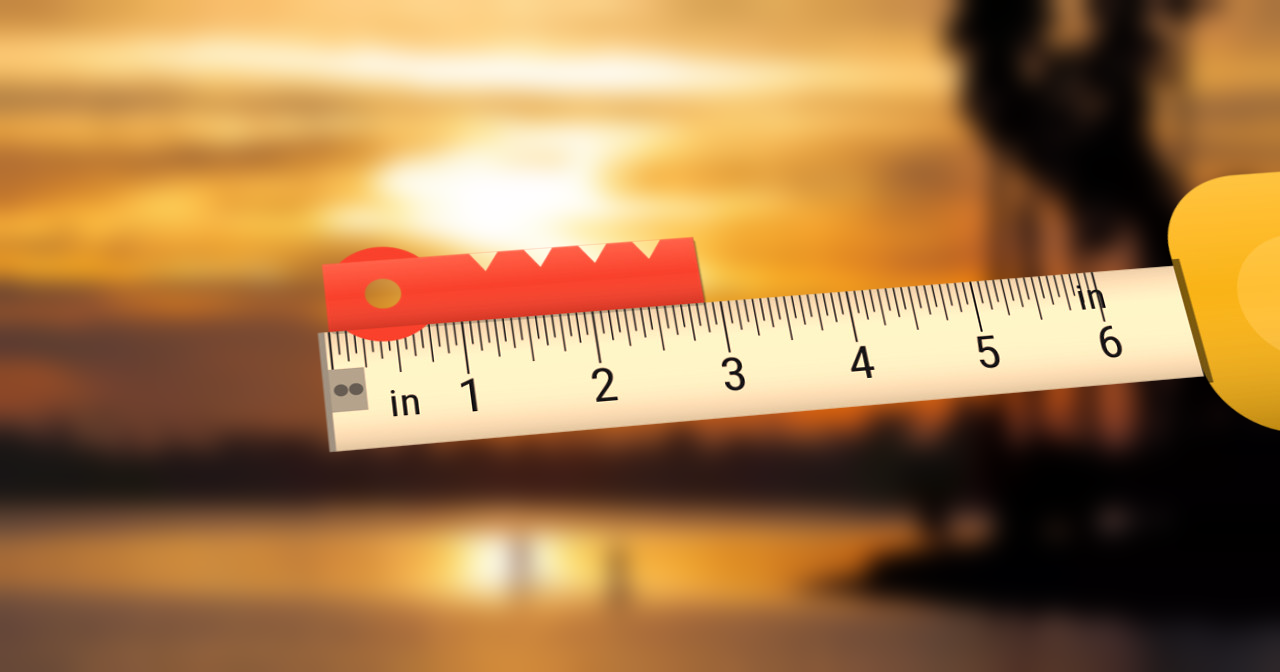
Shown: value=2.875 unit=in
